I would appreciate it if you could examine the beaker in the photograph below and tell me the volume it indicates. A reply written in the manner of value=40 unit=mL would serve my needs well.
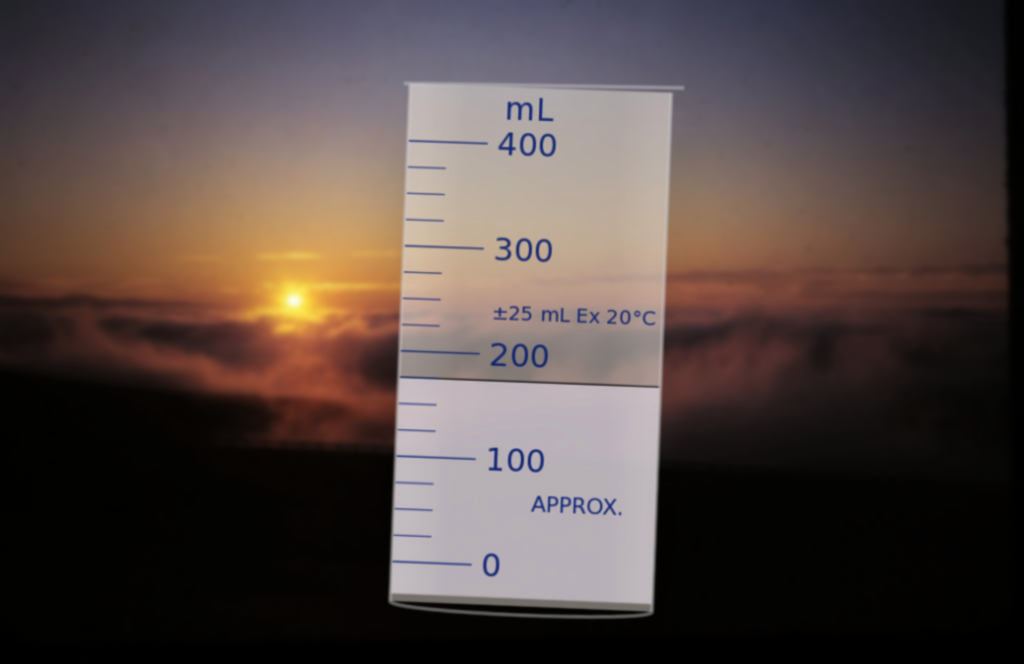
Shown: value=175 unit=mL
